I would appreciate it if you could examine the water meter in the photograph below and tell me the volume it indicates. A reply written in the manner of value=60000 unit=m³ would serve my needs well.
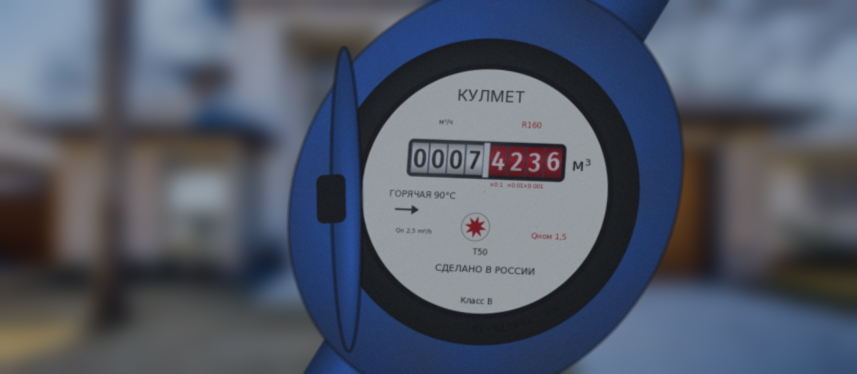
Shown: value=7.4236 unit=m³
